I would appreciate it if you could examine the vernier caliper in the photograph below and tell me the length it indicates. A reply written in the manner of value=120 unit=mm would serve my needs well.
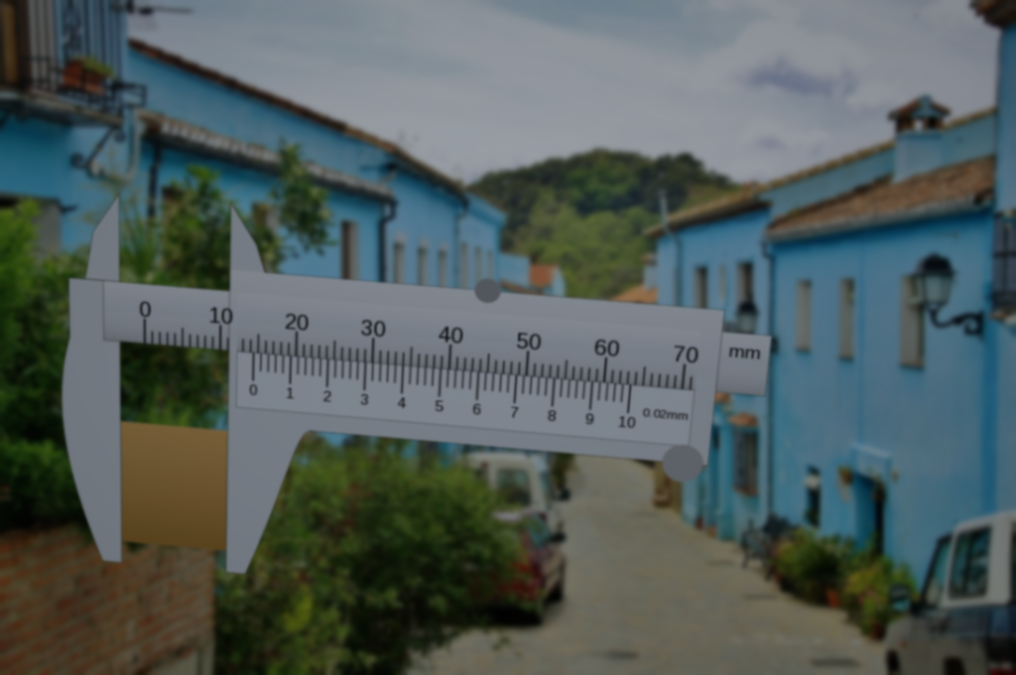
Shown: value=14.4 unit=mm
